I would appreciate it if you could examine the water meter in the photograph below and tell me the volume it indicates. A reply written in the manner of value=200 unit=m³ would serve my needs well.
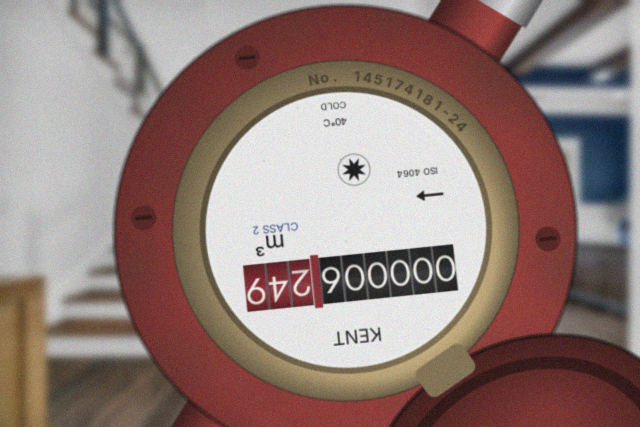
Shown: value=6.249 unit=m³
